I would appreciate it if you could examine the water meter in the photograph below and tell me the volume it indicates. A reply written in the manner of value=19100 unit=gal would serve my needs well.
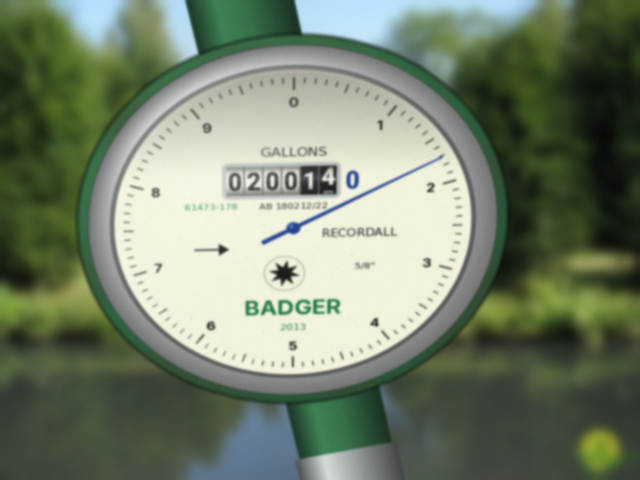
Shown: value=200141.7 unit=gal
